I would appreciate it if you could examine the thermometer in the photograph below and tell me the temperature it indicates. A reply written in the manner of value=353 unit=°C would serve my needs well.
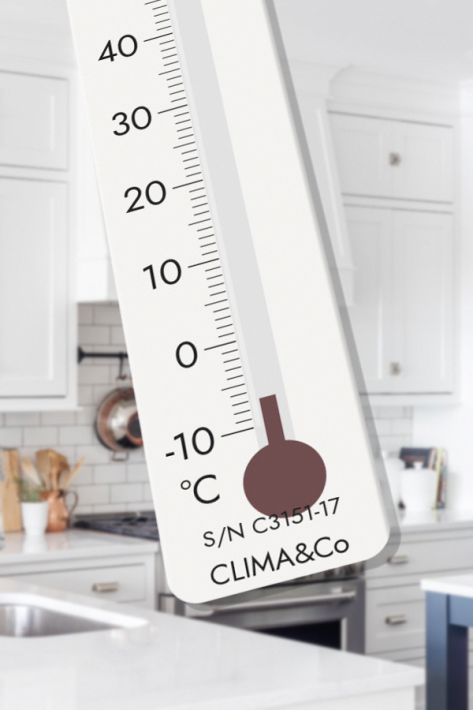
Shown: value=-7 unit=°C
